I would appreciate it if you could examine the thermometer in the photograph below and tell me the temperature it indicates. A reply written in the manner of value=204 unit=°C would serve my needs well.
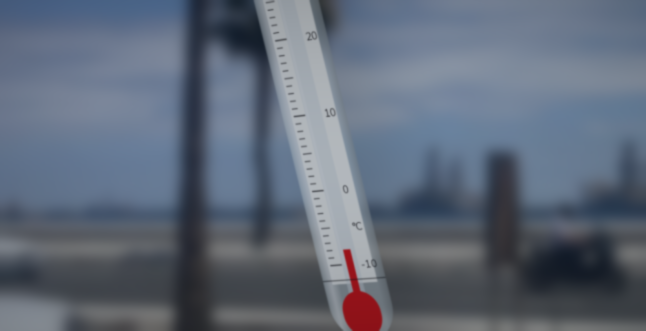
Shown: value=-8 unit=°C
